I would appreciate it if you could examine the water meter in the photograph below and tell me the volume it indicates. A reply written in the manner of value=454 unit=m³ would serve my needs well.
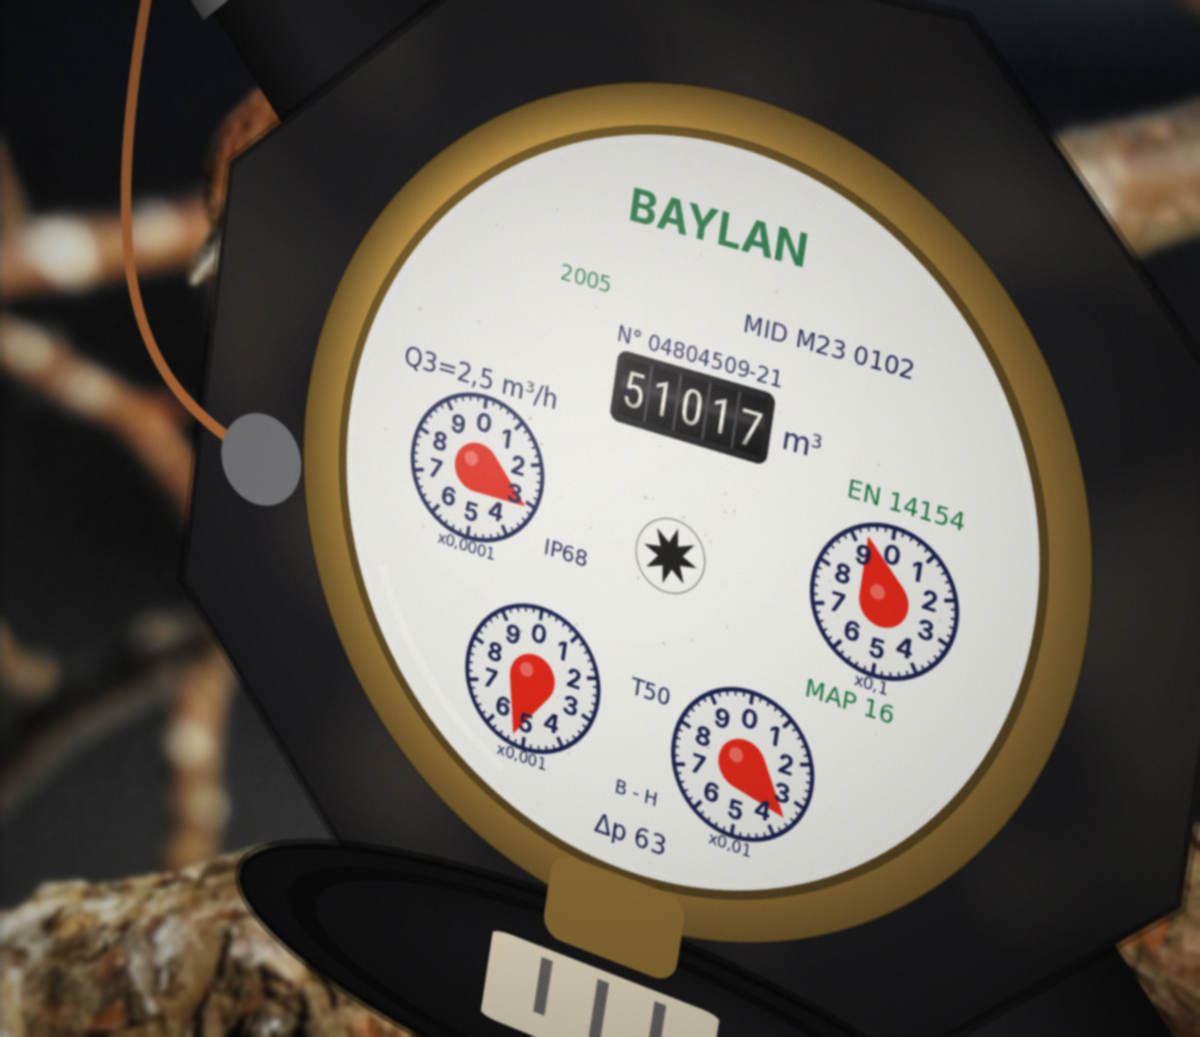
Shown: value=51016.9353 unit=m³
